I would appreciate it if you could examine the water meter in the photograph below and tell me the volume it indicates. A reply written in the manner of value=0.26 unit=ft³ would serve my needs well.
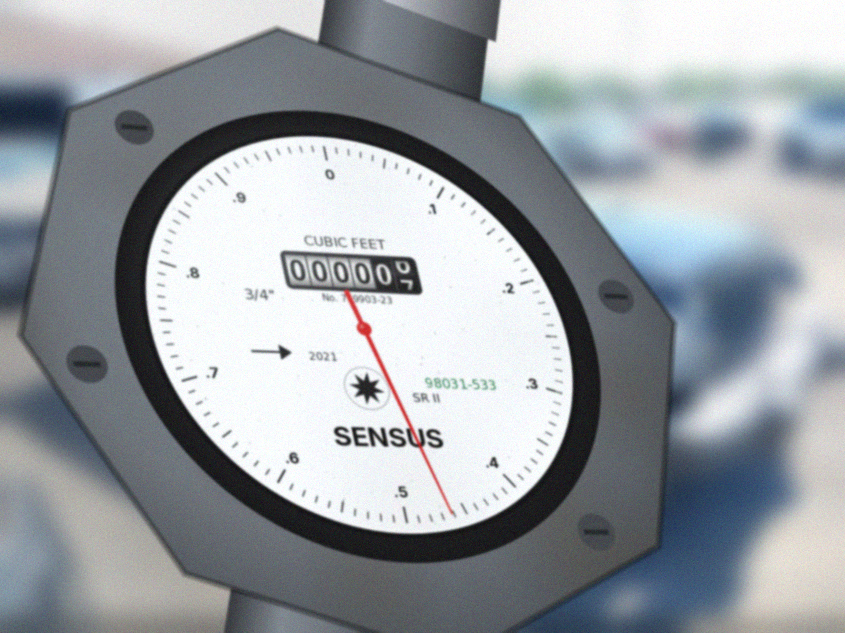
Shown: value=6.46 unit=ft³
